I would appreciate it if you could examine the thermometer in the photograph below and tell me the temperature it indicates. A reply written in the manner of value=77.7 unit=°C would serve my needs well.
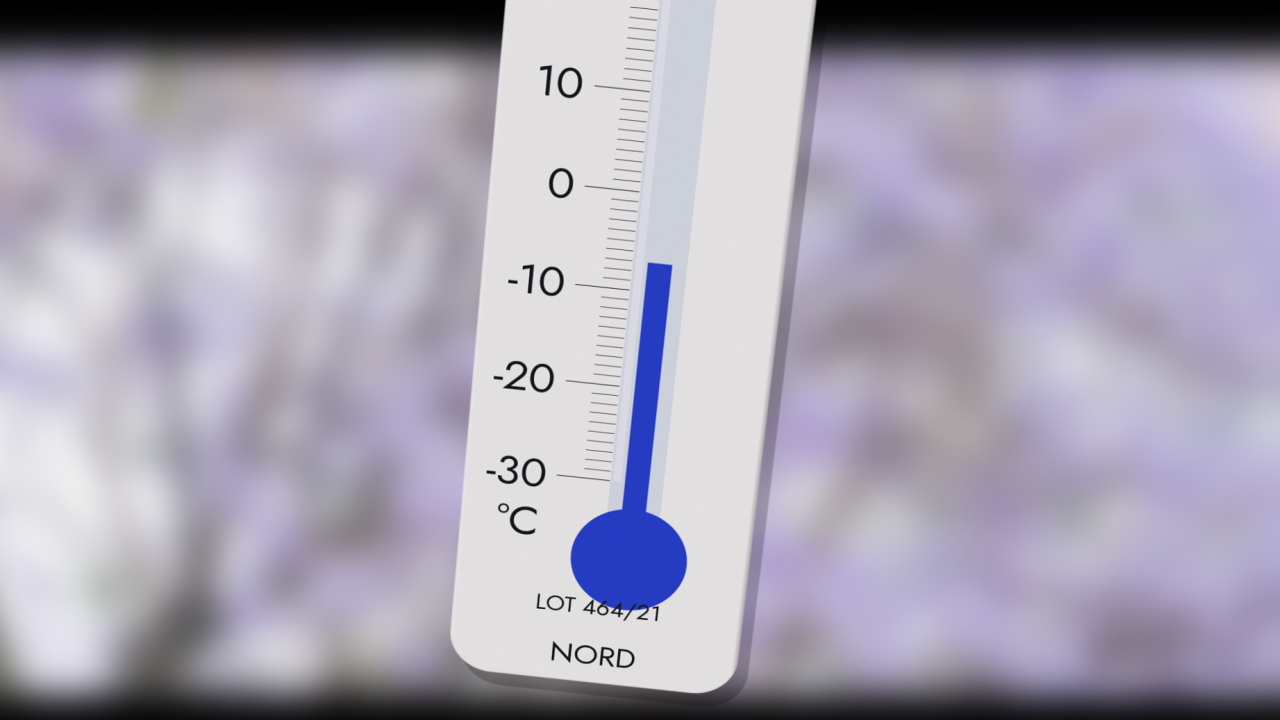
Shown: value=-7 unit=°C
